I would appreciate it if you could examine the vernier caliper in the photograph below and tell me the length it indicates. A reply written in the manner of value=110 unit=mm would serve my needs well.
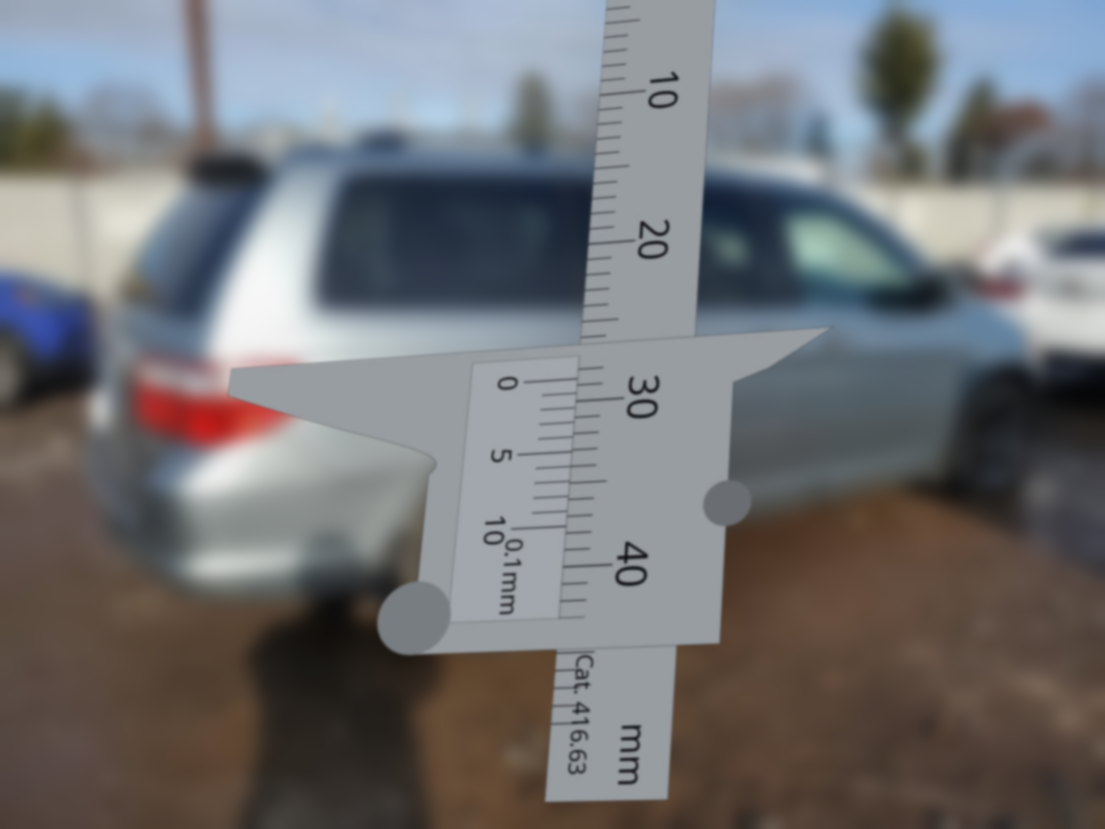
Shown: value=28.6 unit=mm
